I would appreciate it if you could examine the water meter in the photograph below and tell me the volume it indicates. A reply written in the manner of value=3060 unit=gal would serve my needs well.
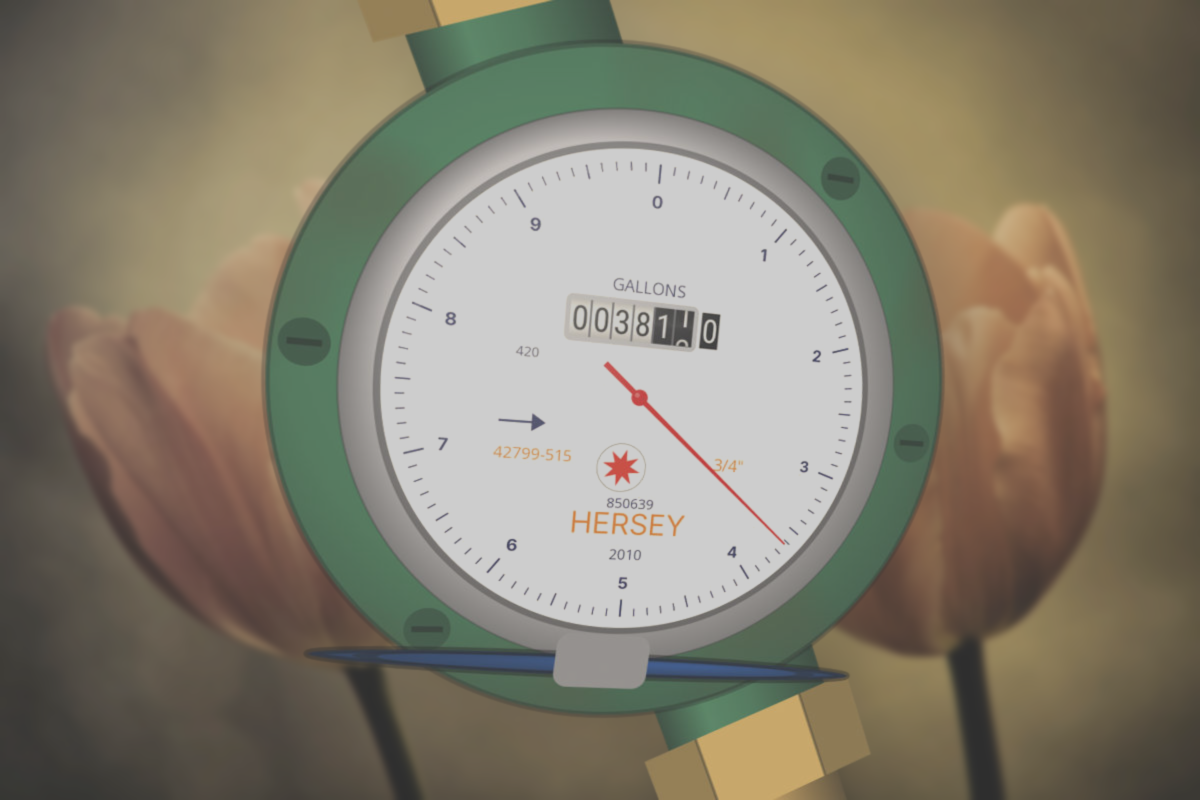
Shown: value=38113.6 unit=gal
